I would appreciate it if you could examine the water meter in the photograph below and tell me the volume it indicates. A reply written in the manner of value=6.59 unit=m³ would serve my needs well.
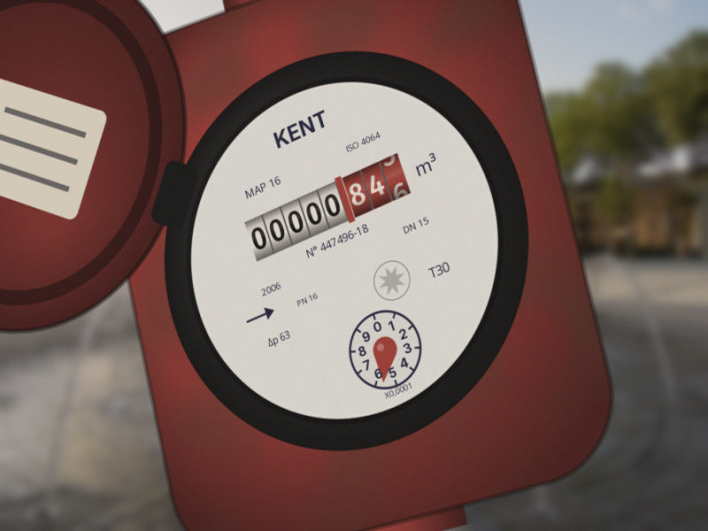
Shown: value=0.8455 unit=m³
